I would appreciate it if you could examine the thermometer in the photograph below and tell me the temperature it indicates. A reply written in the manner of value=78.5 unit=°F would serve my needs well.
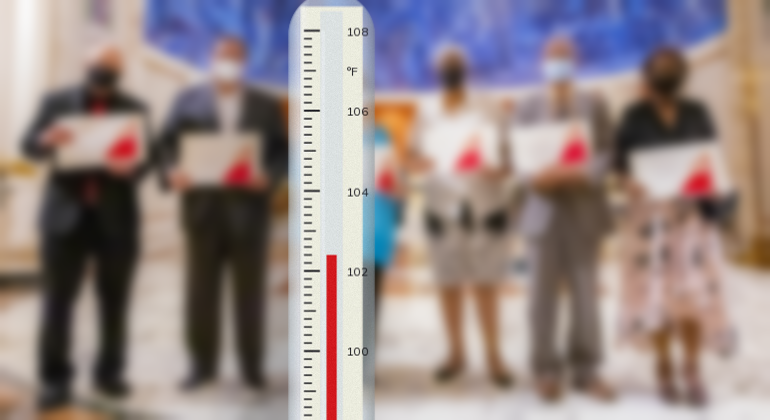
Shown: value=102.4 unit=°F
